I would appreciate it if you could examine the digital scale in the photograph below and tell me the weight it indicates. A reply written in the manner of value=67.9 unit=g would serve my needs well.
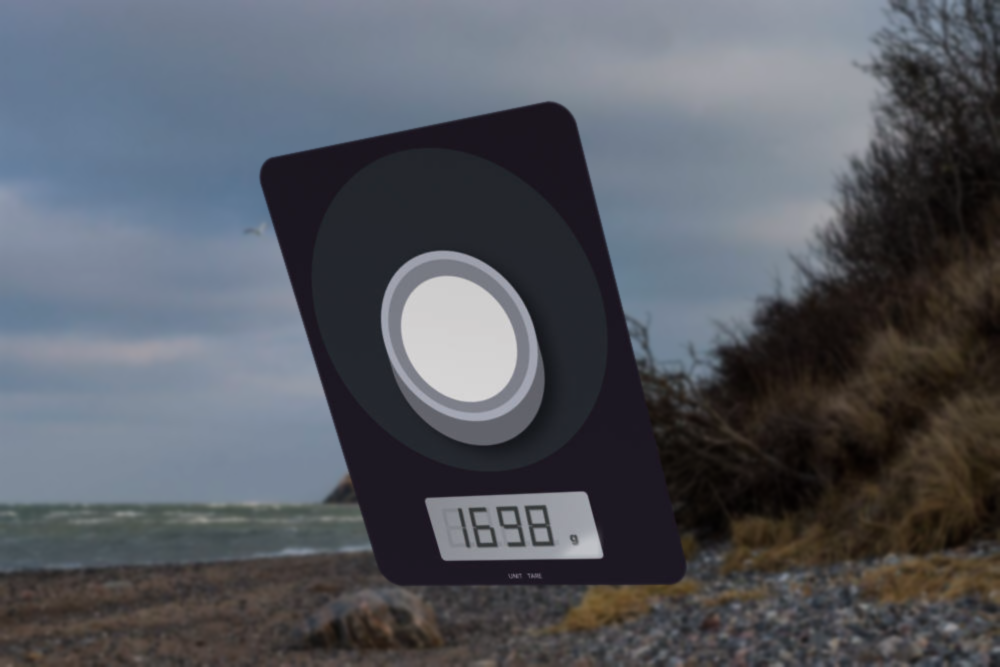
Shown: value=1698 unit=g
